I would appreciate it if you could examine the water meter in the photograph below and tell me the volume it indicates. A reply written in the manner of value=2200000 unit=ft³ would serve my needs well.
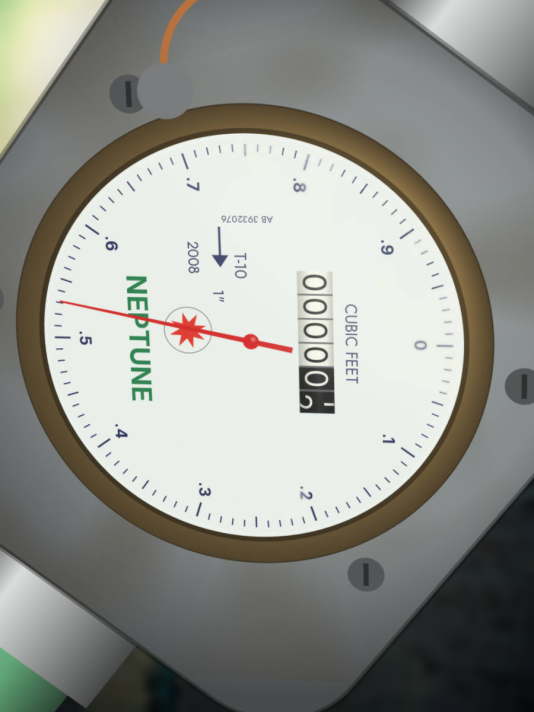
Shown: value=1.53 unit=ft³
